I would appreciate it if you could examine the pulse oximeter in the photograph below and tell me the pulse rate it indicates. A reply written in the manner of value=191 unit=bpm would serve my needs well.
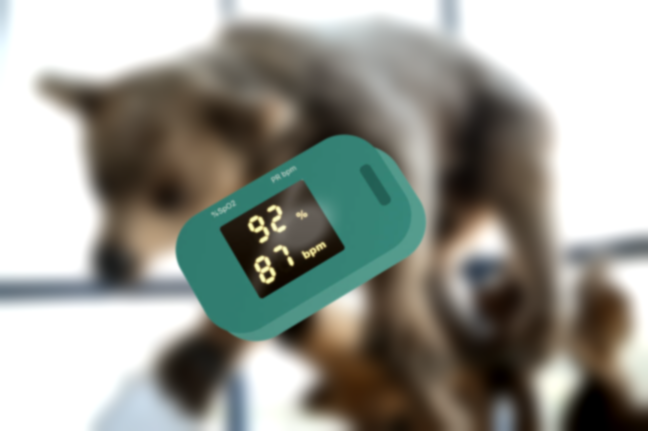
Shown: value=87 unit=bpm
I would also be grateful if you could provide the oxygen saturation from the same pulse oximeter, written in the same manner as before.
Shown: value=92 unit=%
